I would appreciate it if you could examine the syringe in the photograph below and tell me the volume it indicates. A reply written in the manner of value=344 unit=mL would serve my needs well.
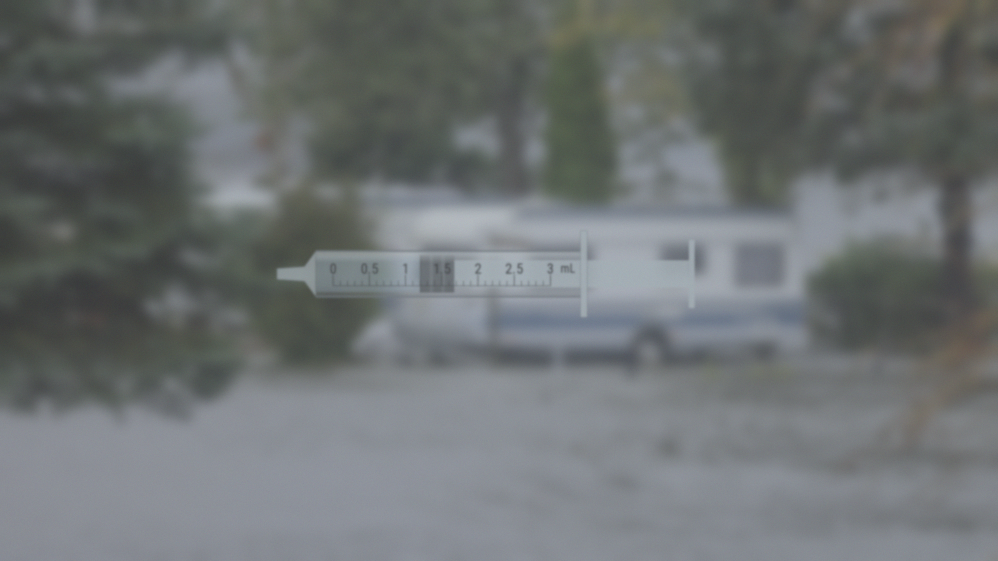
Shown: value=1.2 unit=mL
